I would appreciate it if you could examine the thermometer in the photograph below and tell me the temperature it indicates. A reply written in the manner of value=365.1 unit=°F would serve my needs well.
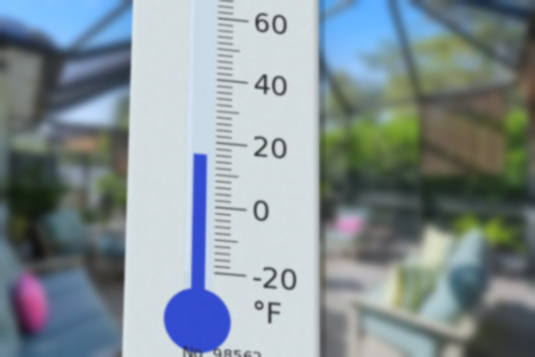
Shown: value=16 unit=°F
